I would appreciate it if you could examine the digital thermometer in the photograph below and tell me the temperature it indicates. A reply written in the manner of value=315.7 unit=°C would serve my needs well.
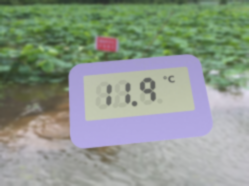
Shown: value=11.9 unit=°C
